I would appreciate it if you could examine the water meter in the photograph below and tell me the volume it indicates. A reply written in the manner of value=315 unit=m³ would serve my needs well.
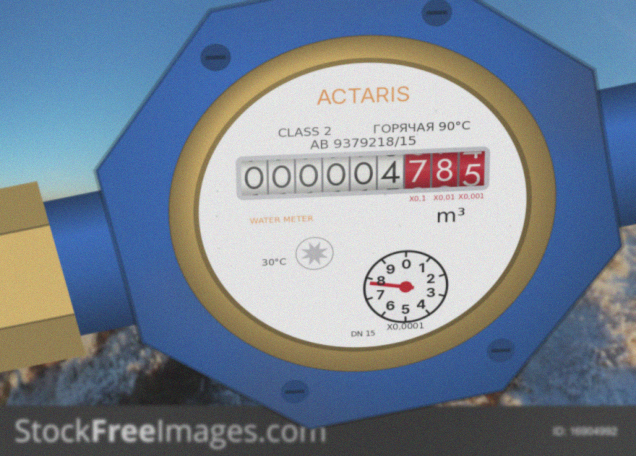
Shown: value=4.7847 unit=m³
